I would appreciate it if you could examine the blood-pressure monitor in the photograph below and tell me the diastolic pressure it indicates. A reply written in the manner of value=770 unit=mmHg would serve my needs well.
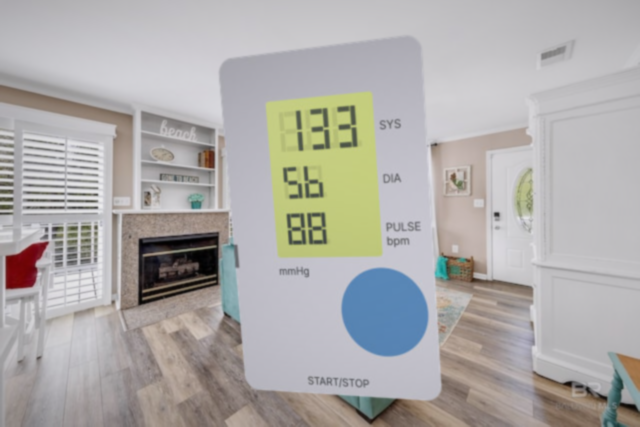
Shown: value=56 unit=mmHg
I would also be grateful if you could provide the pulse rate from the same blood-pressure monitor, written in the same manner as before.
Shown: value=88 unit=bpm
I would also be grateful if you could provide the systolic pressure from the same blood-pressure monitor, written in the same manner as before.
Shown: value=133 unit=mmHg
